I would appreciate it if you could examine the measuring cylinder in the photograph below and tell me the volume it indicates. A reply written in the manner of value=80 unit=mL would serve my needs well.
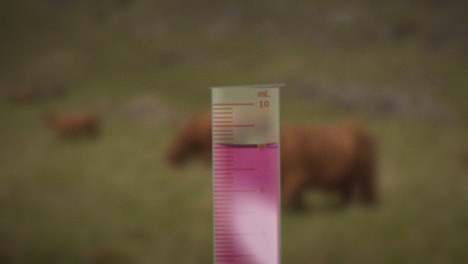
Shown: value=8 unit=mL
